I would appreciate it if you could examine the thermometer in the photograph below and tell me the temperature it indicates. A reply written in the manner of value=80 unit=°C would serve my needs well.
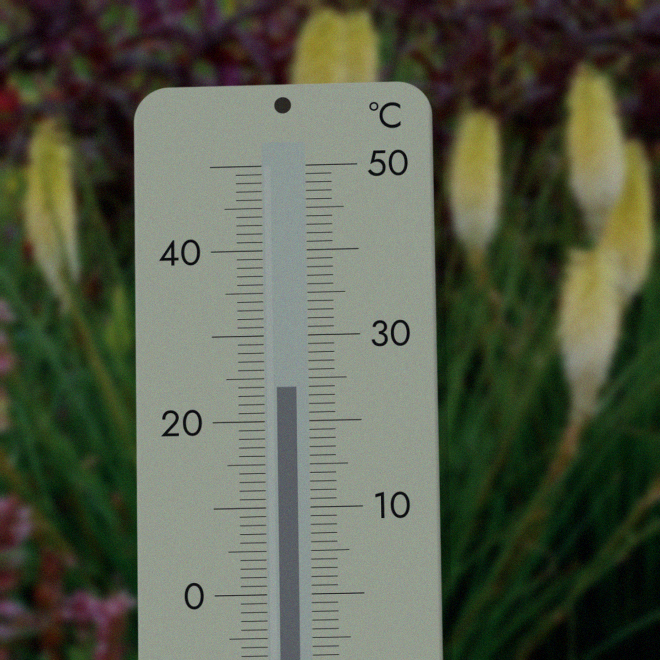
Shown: value=24 unit=°C
